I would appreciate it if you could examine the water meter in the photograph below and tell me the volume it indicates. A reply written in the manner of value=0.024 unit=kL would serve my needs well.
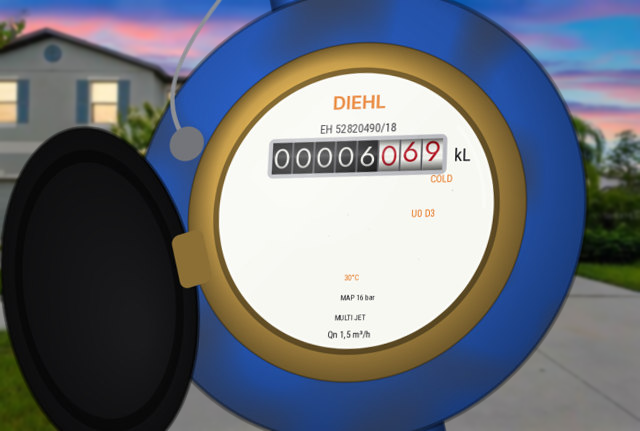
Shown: value=6.069 unit=kL
